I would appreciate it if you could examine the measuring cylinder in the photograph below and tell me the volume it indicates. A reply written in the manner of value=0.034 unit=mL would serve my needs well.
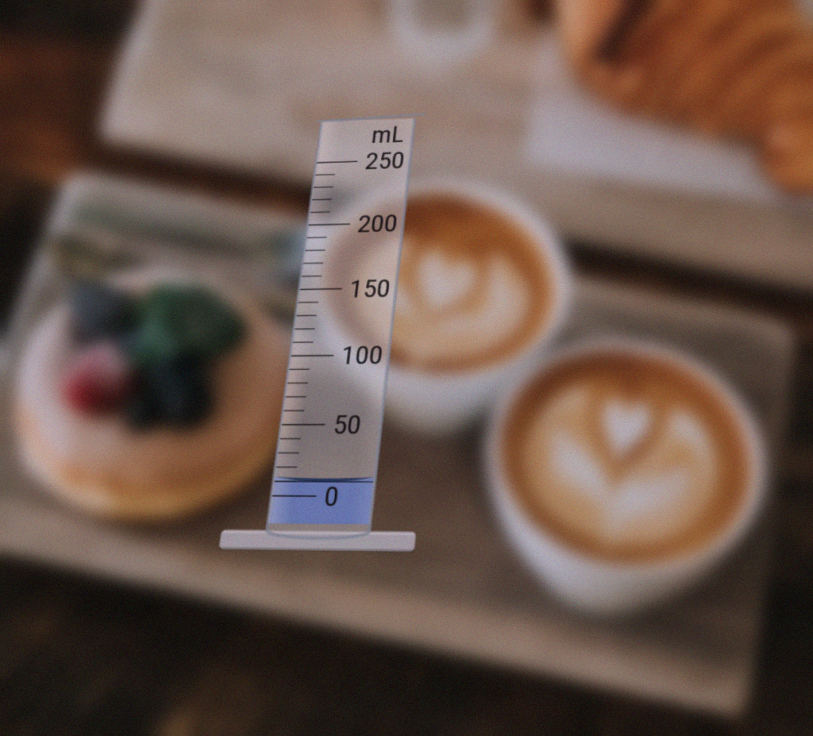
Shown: value=10 unit=mL
